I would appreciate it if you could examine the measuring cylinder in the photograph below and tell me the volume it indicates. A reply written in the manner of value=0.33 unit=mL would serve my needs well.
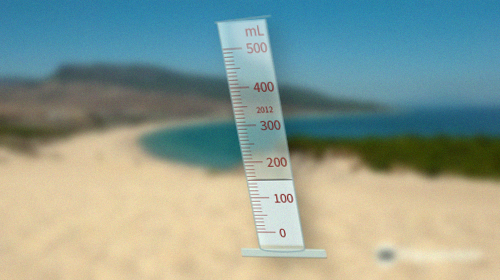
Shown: value=150 unit=mL
